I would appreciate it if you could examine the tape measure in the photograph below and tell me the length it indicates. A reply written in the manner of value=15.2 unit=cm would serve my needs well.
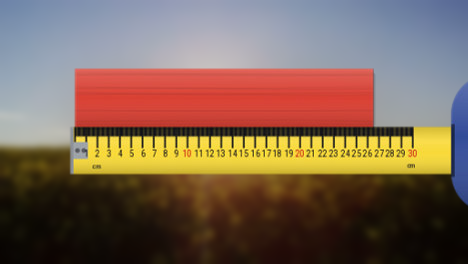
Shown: value=26.5 unit=cm
